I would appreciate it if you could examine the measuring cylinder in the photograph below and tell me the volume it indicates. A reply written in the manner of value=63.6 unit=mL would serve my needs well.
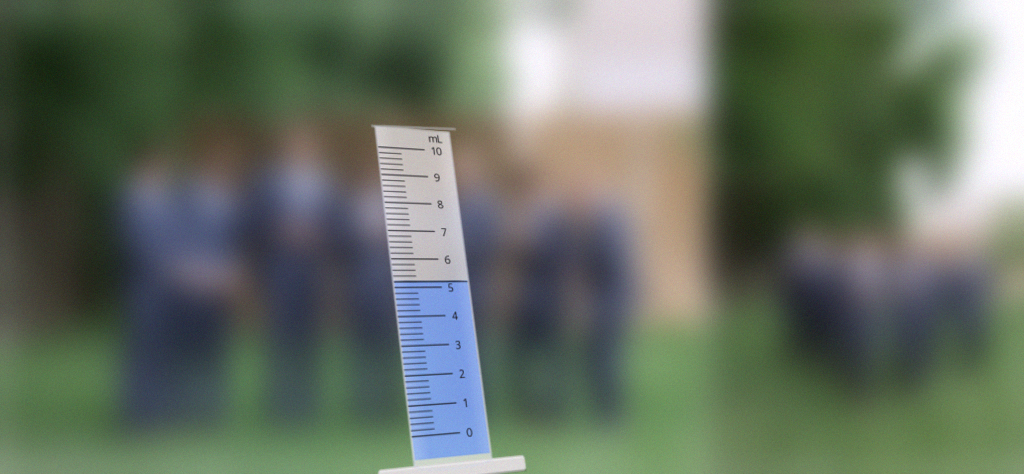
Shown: value=5.2 unit=mL
